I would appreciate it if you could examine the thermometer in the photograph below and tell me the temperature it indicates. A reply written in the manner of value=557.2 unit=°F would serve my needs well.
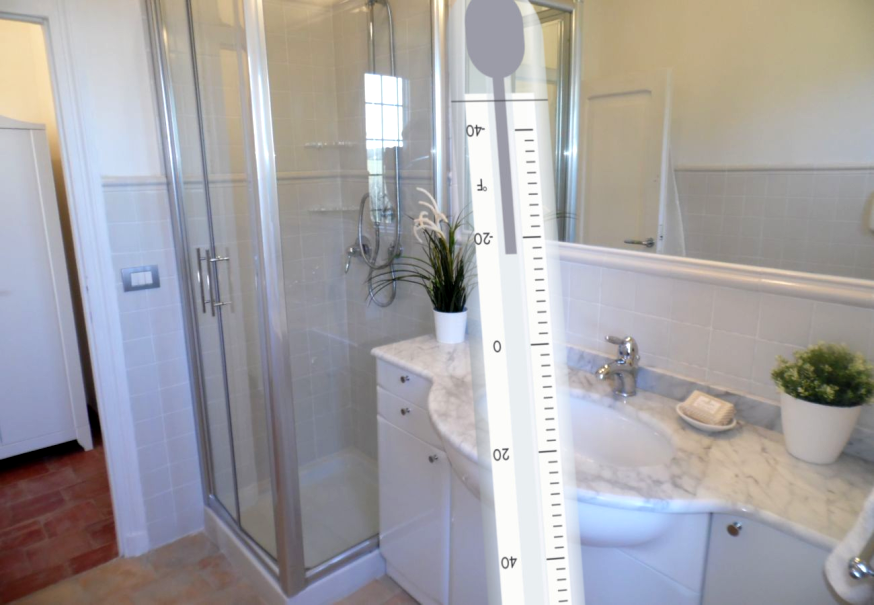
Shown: value=-17 unit=°F
